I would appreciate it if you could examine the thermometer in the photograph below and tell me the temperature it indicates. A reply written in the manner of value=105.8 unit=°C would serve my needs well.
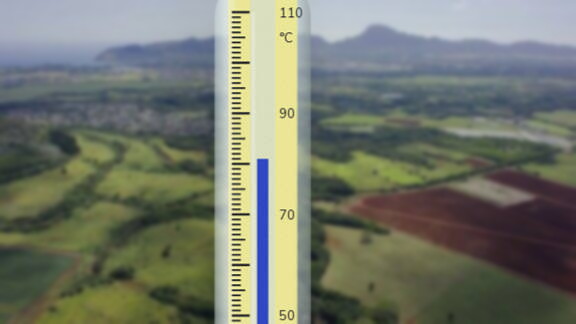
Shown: value=81 unit=°C
